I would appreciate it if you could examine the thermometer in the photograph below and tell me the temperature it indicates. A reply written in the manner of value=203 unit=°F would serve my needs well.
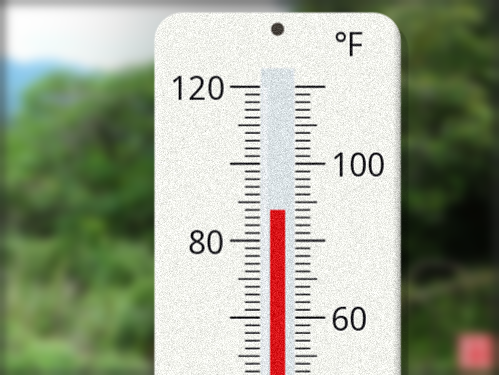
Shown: value=88 unit=°F
